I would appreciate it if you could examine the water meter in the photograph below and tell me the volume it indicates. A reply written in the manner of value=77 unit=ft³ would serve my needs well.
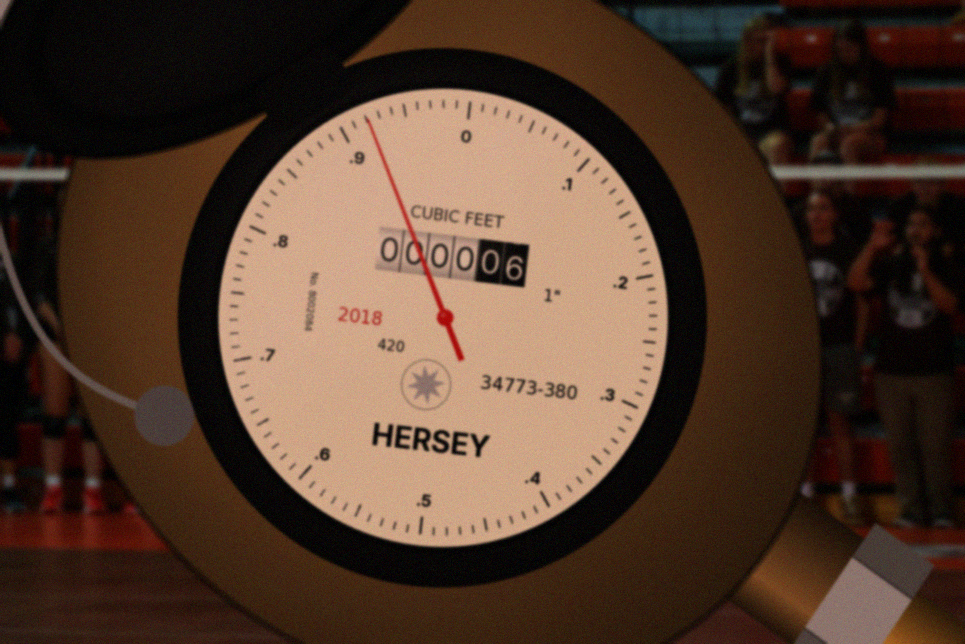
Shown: value=5.92 unit=ft³
